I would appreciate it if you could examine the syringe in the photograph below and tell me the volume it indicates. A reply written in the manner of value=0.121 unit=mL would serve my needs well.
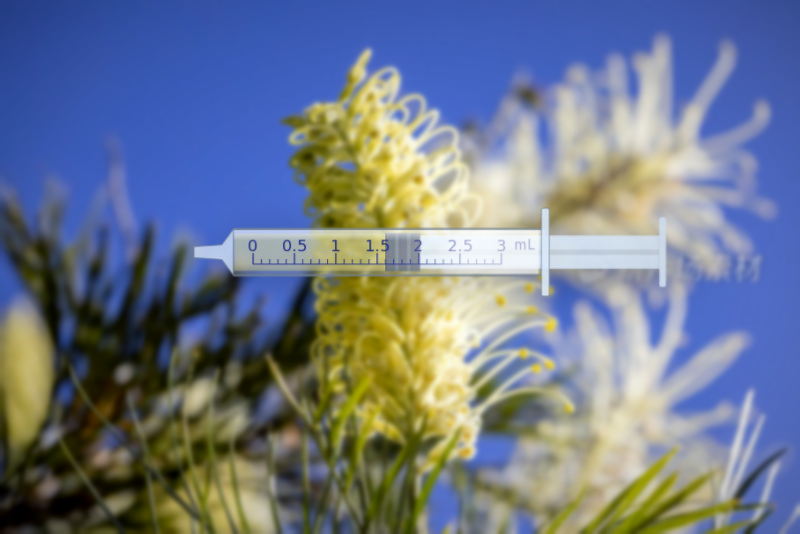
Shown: value=1.6 unit=mL
